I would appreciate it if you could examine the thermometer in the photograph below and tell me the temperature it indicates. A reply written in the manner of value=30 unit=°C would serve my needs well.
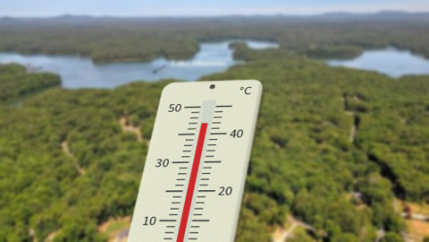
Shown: value=44 unit=°C
